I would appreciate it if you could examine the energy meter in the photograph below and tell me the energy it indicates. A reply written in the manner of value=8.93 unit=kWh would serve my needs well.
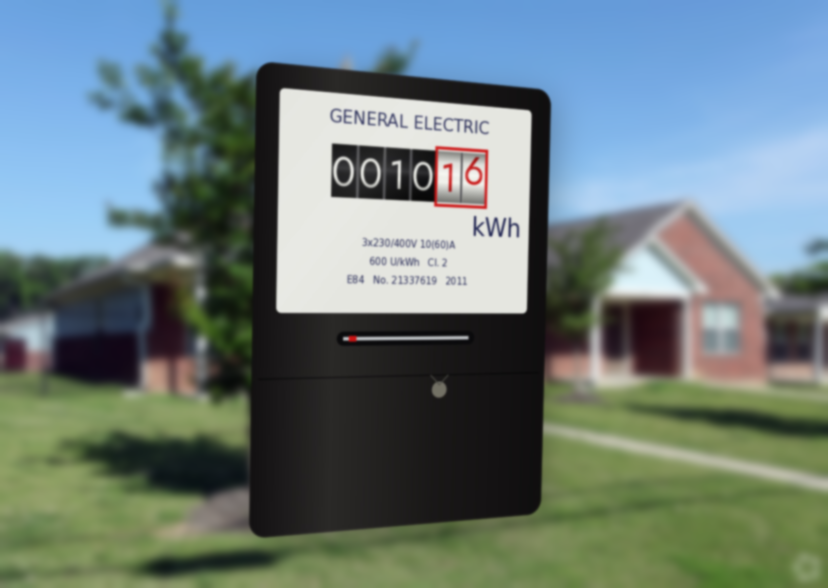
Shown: value=10.16 unit=kWh
